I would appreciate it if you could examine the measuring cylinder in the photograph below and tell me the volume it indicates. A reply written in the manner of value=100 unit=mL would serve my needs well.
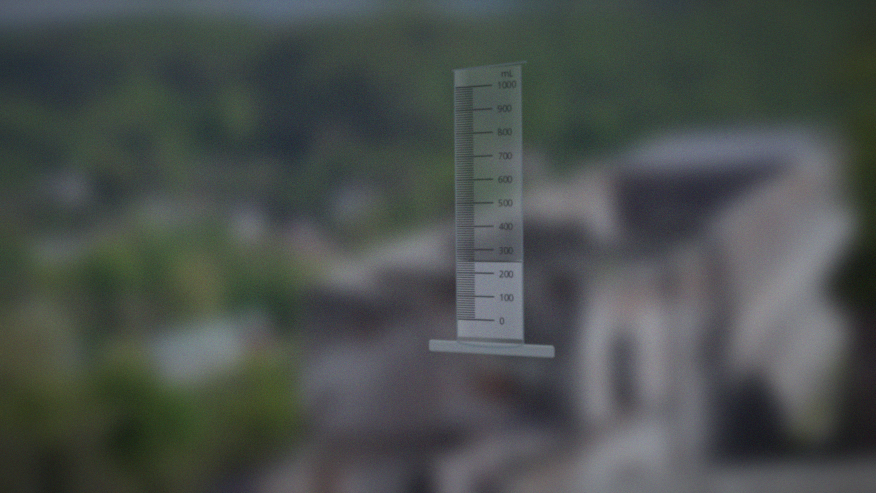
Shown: value=250 unit=mL
